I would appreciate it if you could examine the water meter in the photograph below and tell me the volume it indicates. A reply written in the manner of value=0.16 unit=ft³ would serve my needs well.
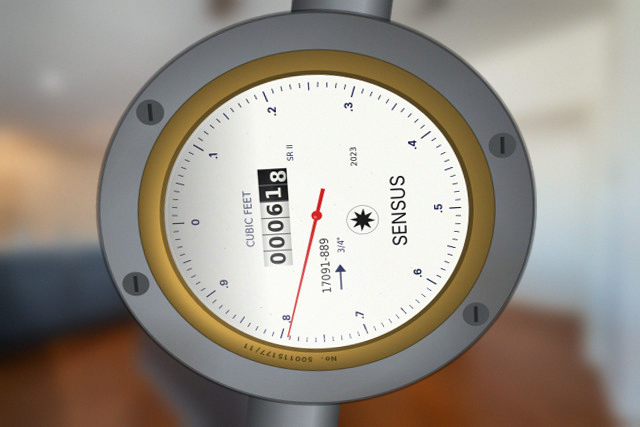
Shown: value=617.79 unit=ft³
